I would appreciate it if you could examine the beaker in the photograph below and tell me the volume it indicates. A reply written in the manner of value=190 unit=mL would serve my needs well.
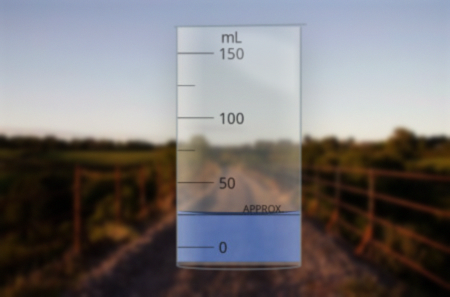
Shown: value=25 unit=mL
